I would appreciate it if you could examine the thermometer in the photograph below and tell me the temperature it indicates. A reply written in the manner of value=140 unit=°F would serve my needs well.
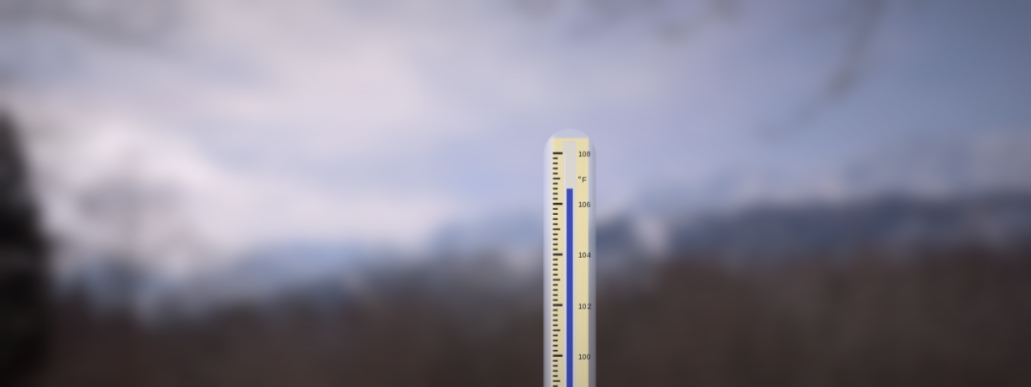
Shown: value=106.6 unit=°F
